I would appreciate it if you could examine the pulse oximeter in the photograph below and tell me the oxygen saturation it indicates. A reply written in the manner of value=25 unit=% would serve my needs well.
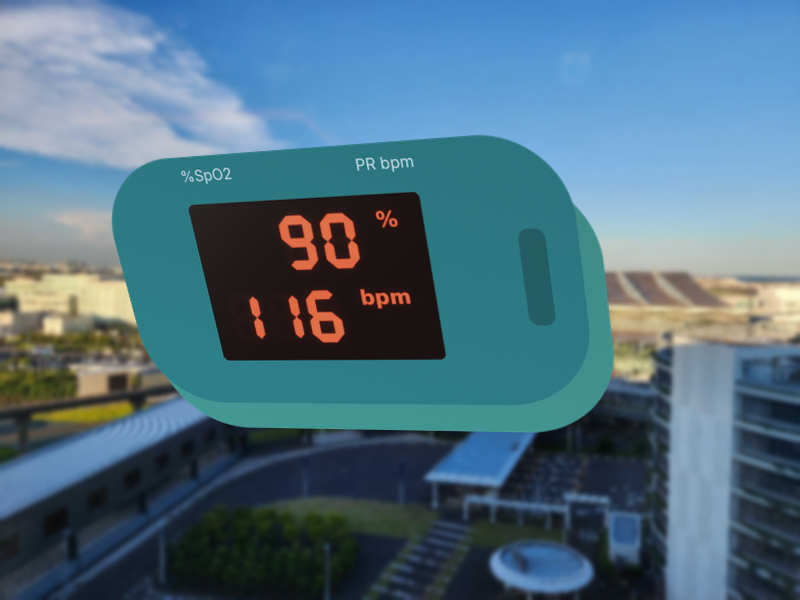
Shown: value=90 unit=%
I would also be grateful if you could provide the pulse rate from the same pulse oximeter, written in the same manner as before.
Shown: value=116 unit=bpm
